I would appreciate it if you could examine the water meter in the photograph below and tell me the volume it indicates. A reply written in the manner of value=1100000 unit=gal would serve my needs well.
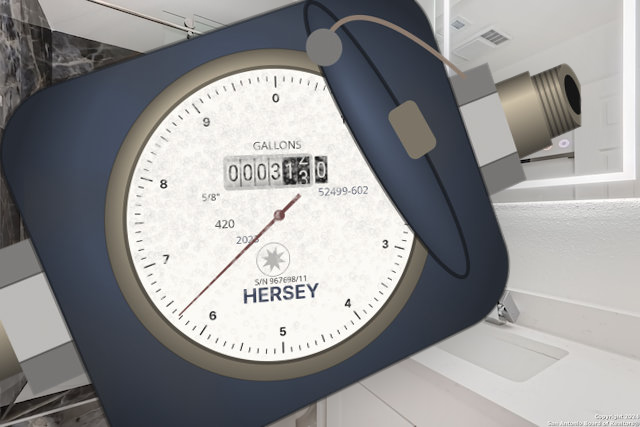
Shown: value=3126.3 unit=gal
